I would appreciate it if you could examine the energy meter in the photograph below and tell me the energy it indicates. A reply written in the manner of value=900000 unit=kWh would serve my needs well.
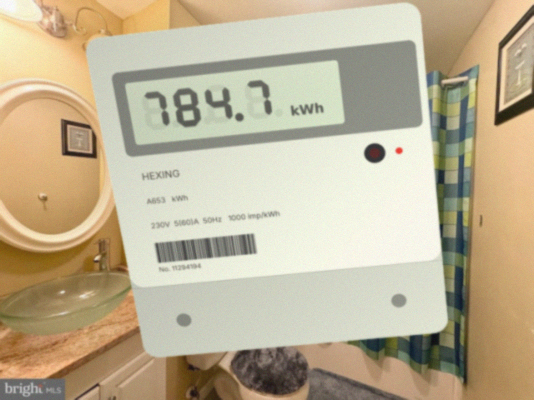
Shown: value=784.7 unit=kWh
